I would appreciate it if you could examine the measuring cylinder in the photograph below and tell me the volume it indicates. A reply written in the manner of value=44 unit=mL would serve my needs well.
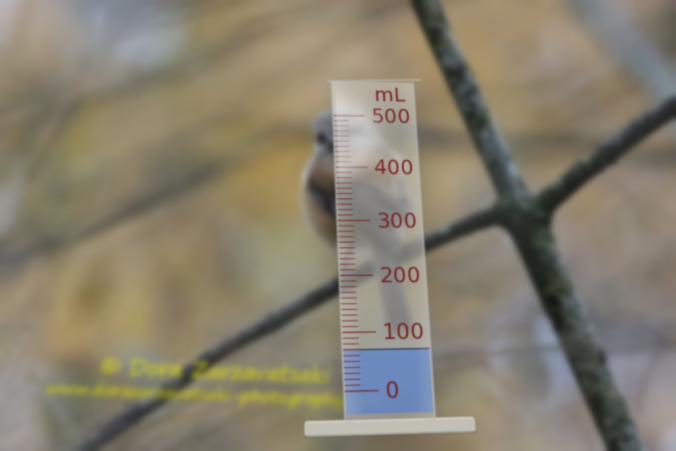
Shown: value=70 unit=mL
